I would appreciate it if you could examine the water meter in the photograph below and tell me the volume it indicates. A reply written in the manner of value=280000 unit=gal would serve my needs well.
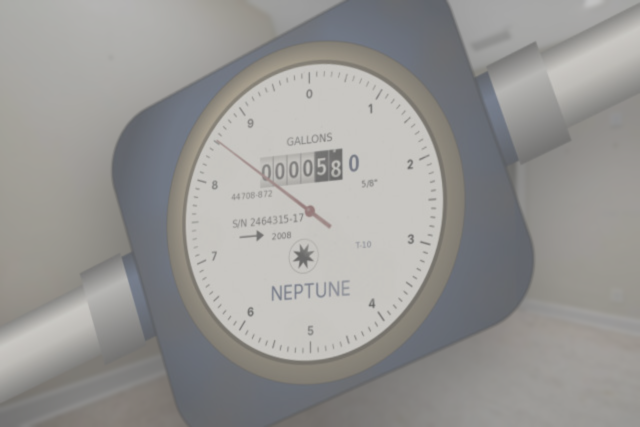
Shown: value=578.5 unit=gal
